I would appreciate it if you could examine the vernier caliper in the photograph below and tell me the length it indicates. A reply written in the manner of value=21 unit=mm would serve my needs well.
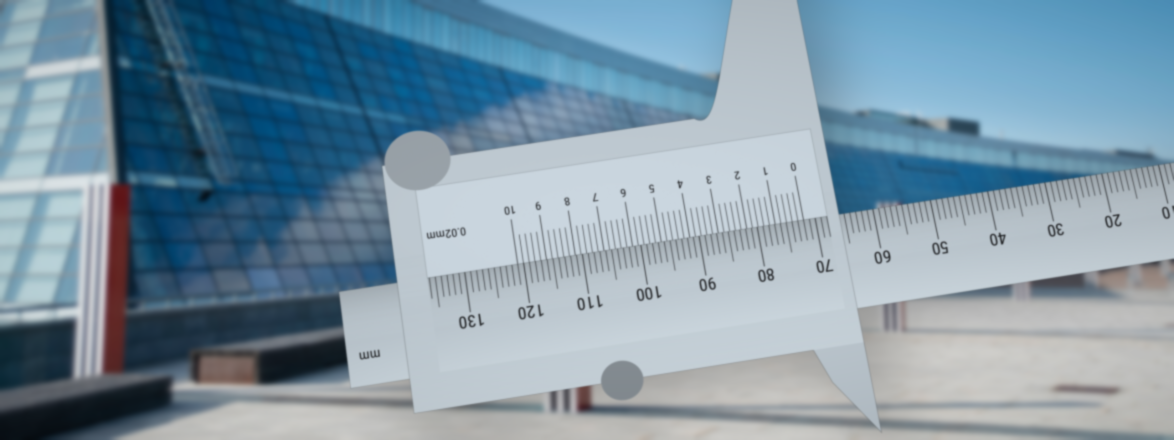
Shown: value=72.0 unit=mm
